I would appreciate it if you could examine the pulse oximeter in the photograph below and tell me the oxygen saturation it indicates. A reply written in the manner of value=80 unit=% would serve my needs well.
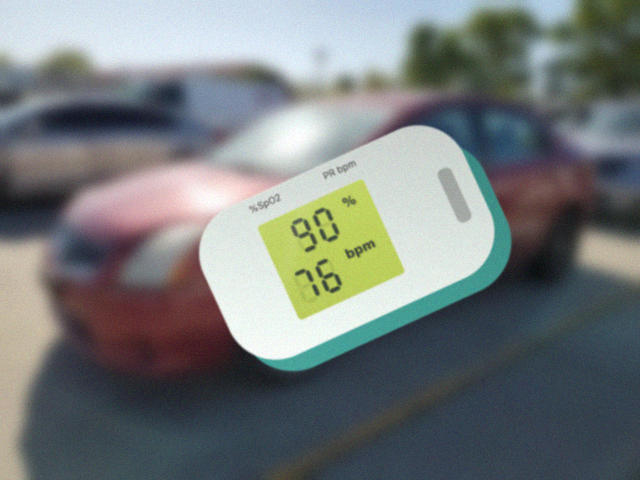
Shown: value=90 unit=%
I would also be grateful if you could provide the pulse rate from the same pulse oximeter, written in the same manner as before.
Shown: value=76 unit=bpm
